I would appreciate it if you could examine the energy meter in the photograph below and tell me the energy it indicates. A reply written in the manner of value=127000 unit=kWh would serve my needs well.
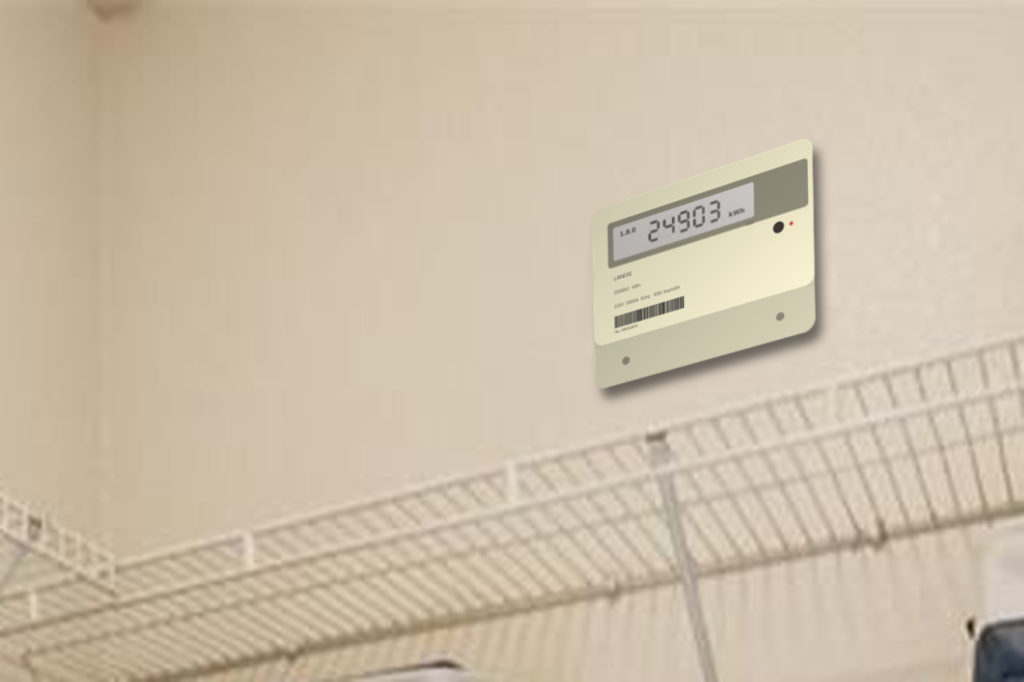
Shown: value=24903 unit=kWh
